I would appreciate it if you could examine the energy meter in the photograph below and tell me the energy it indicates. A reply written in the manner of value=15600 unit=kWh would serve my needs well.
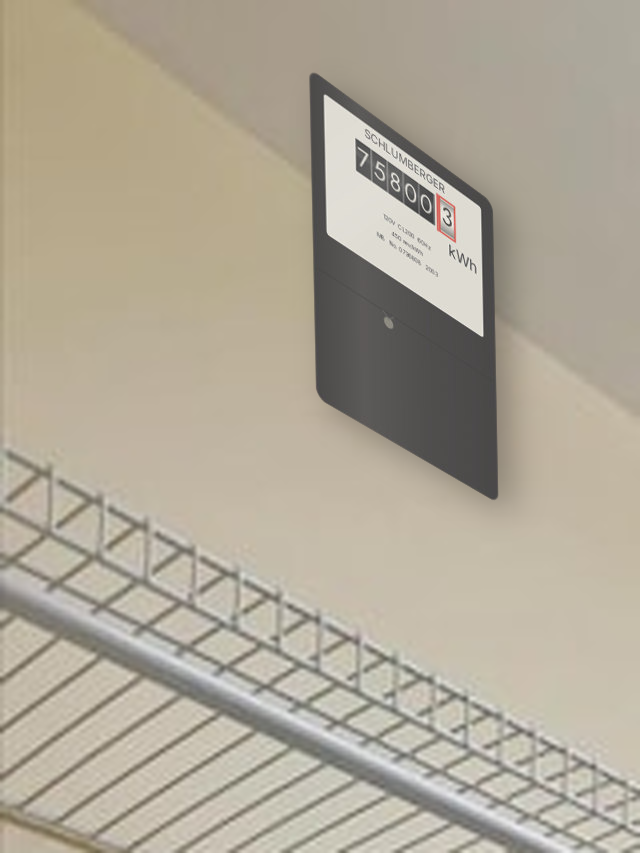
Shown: value=75800.3 unit=kWh
